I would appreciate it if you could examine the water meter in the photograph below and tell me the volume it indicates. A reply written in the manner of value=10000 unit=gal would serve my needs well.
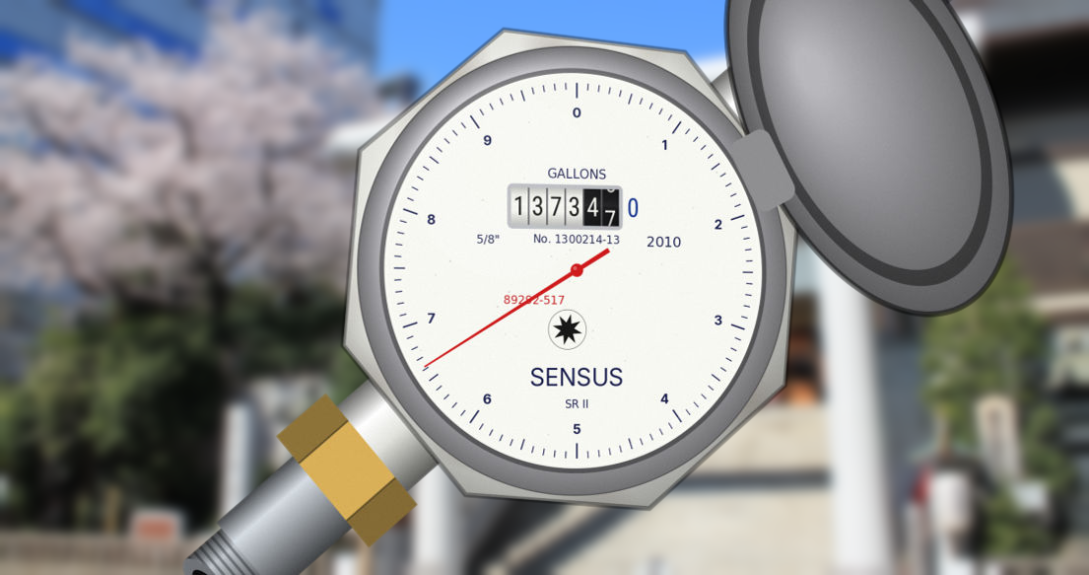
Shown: value=1373466.6 unit=gal
